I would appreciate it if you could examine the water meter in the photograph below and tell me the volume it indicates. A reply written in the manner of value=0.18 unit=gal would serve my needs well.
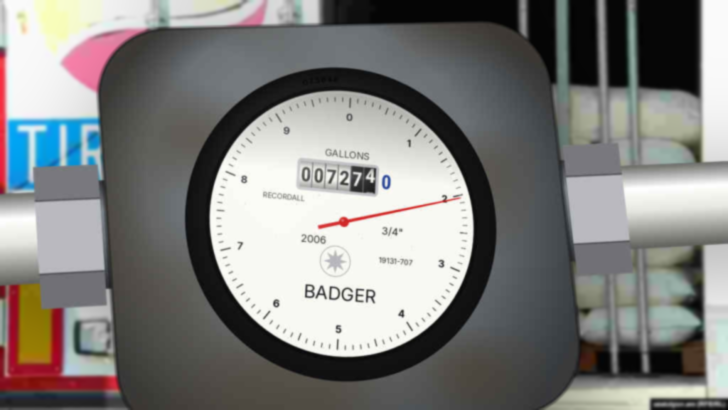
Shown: value=72742.0 unit=gal
